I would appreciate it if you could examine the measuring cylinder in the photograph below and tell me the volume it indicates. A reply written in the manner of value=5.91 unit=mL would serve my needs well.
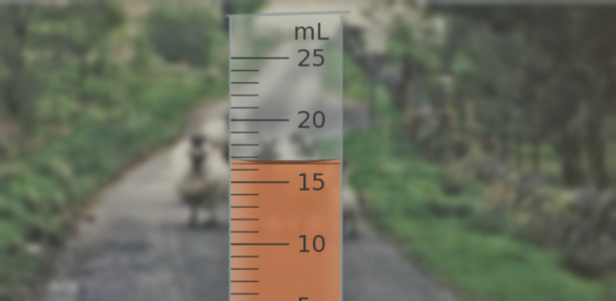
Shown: value=16.5 unit=mL
